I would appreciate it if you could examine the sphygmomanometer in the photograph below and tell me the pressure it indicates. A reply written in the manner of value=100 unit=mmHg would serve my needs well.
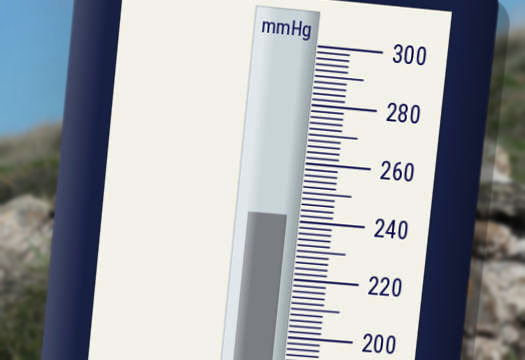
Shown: value=242 unit=mmHg
